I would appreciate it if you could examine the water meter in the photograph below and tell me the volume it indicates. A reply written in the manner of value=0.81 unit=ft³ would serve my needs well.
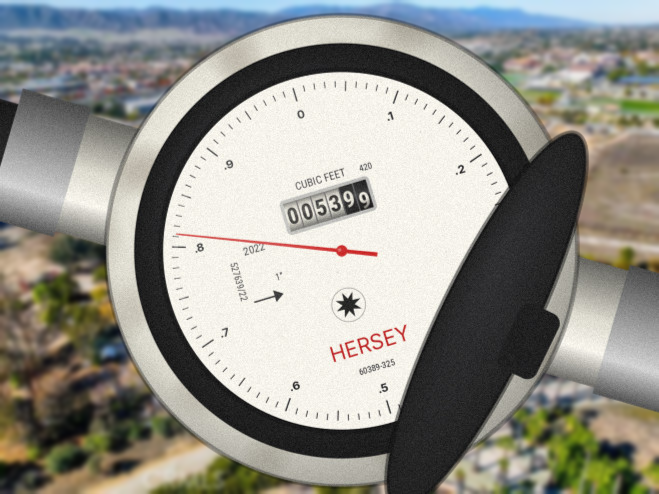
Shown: value=5398.81 unit=ft³
